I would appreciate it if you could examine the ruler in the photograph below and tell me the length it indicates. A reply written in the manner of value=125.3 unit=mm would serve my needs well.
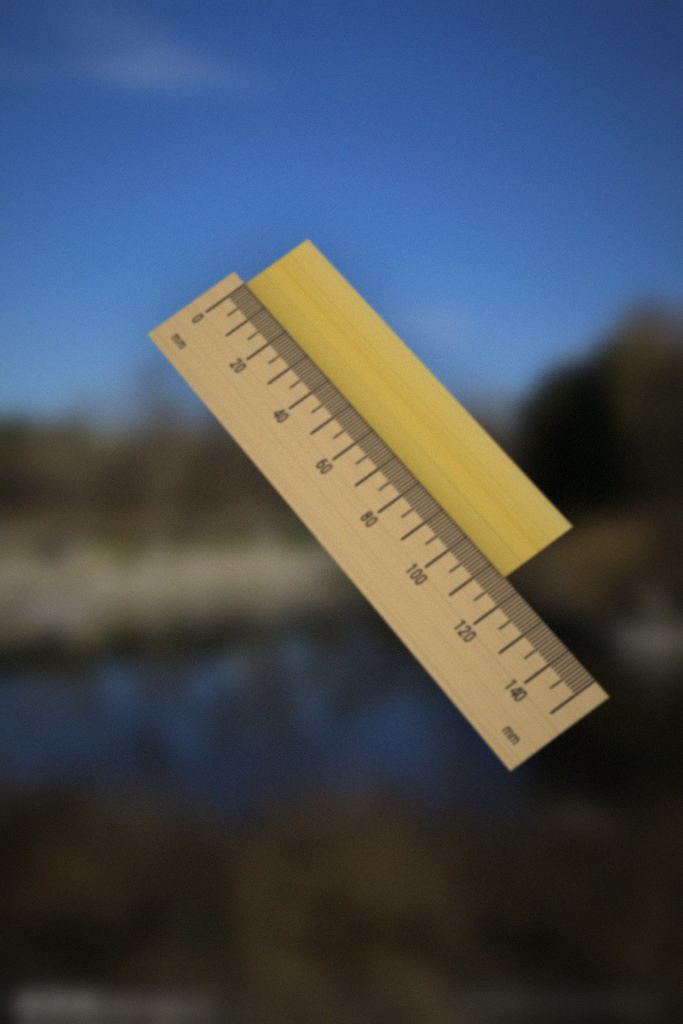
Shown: value=115 unit=mm
